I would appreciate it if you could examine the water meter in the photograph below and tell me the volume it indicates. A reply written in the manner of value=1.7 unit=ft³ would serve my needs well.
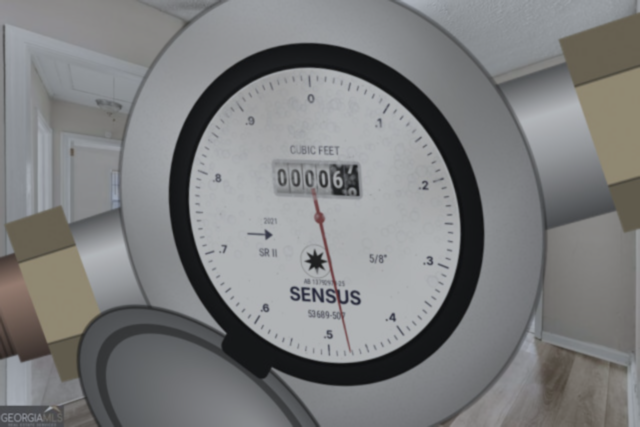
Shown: value=67.47 unit=ft³
